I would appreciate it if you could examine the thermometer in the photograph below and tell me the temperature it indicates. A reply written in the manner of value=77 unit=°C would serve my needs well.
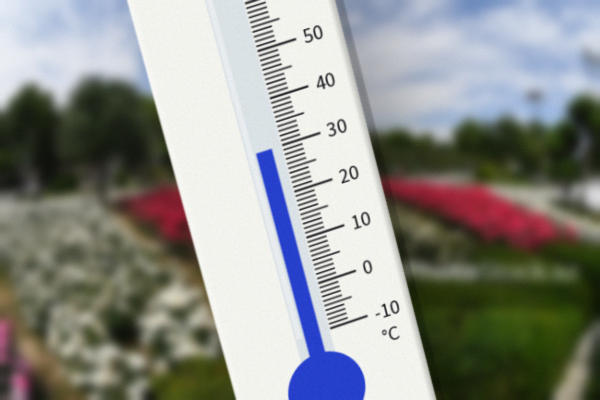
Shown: value=30 unit=°C
